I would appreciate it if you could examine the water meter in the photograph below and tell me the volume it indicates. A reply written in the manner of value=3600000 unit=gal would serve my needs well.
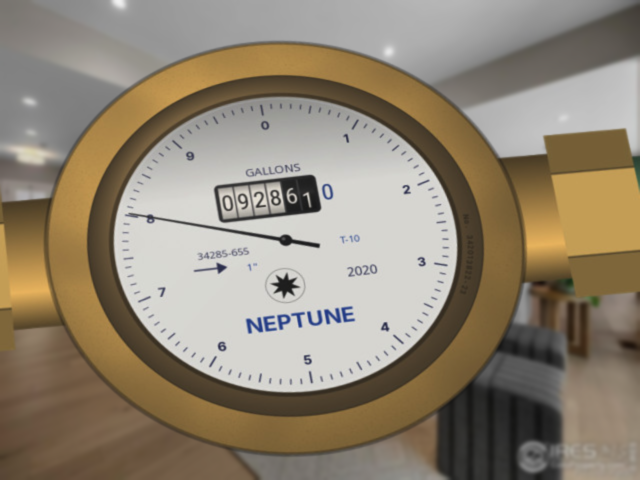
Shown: value=928608.0 unit=gal
